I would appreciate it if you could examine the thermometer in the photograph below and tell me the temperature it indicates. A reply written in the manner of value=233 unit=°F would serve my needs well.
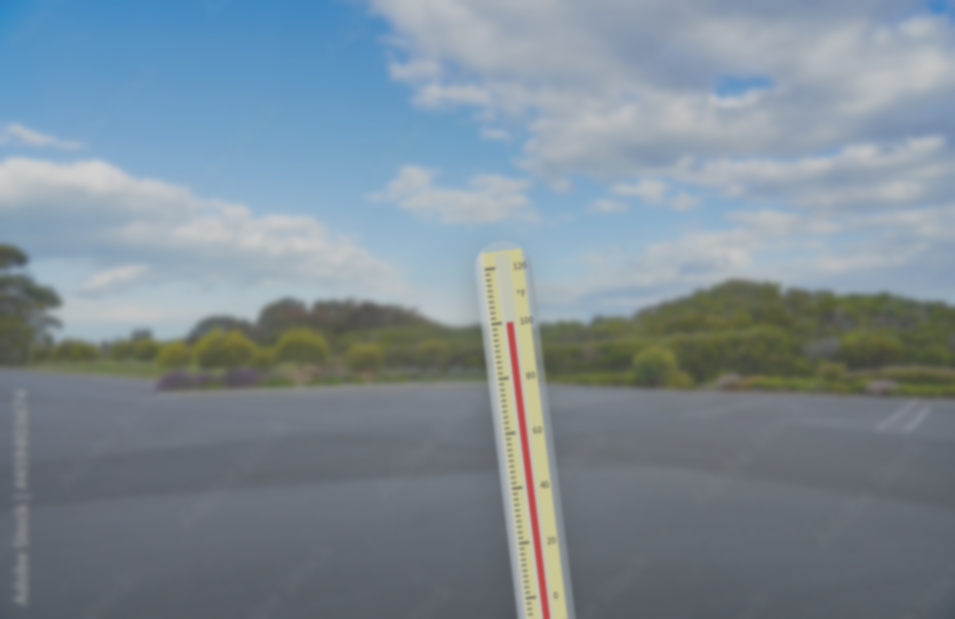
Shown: value=100 unit=°F
